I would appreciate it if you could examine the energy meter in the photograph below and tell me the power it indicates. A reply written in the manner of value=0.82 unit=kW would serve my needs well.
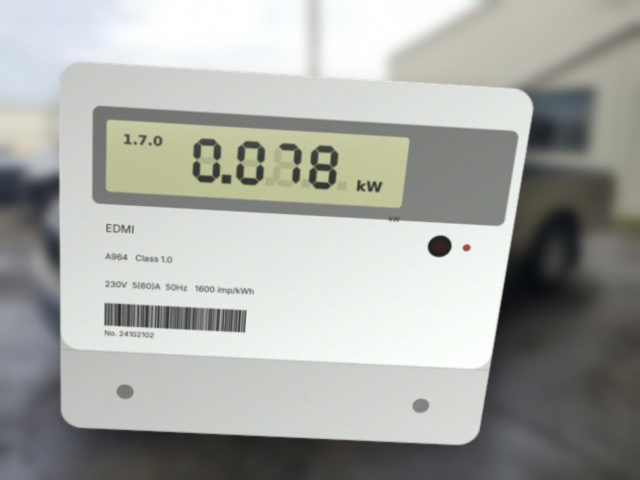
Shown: value=0.078 unit=kW
